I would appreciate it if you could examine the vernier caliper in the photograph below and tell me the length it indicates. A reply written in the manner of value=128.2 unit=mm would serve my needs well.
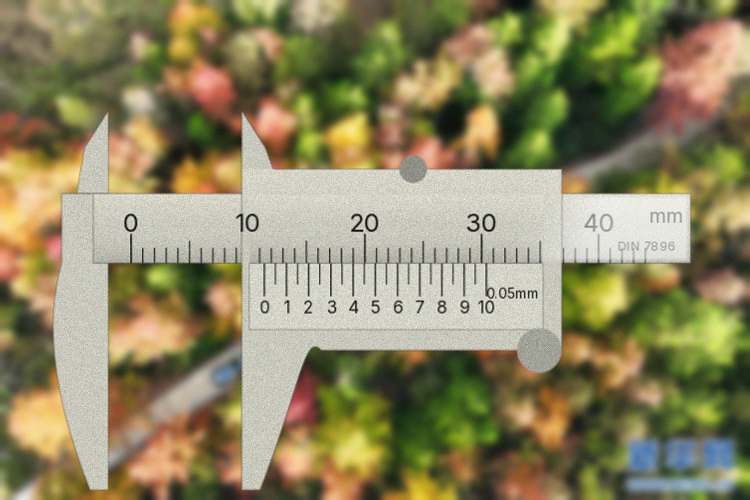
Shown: value=11.4 unit=mm
